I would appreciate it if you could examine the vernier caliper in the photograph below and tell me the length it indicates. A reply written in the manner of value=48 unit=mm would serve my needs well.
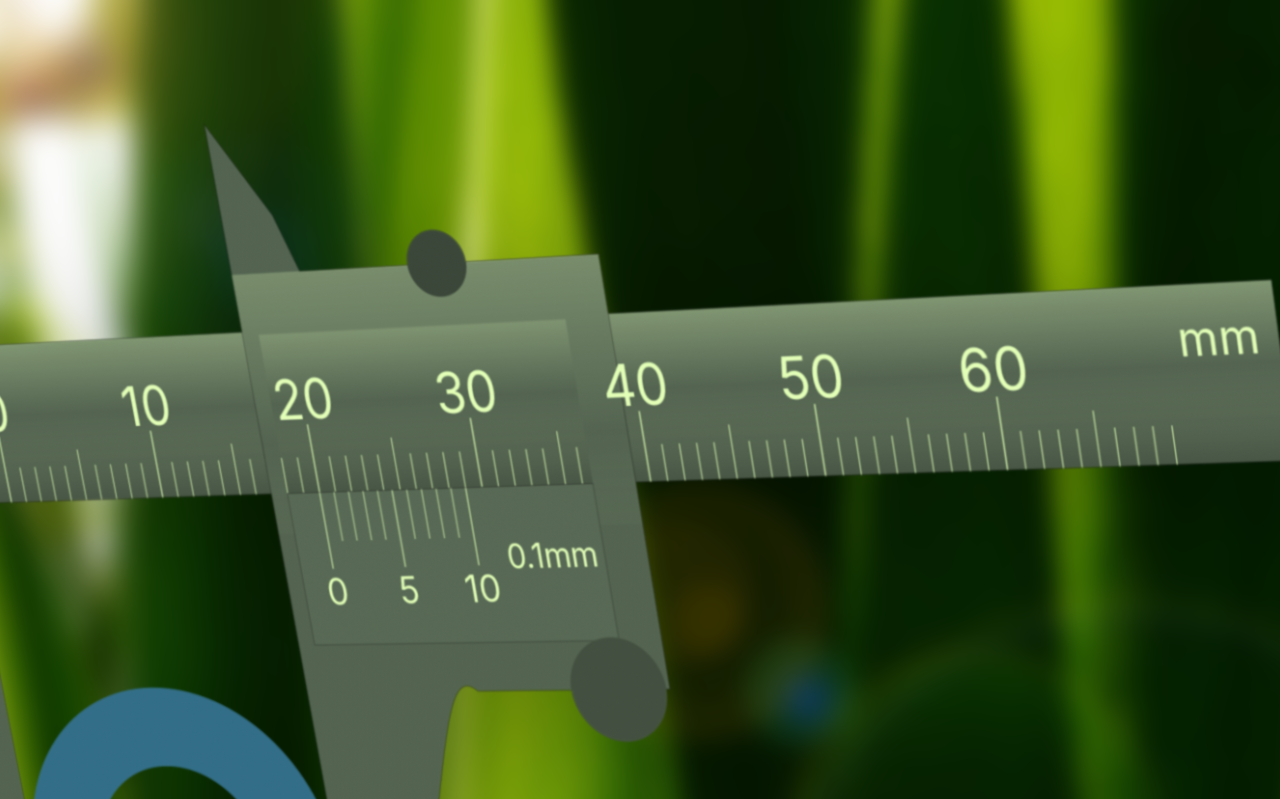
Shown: value=20.0 unit=mm
